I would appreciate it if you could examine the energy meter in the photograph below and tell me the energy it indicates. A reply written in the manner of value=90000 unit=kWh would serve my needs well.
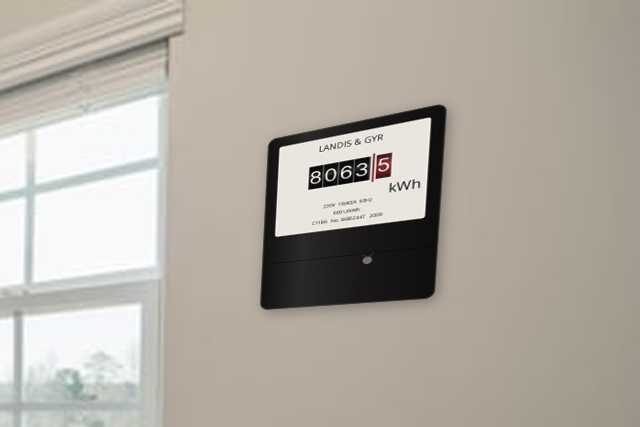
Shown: value=8063.5 unit=kWh
